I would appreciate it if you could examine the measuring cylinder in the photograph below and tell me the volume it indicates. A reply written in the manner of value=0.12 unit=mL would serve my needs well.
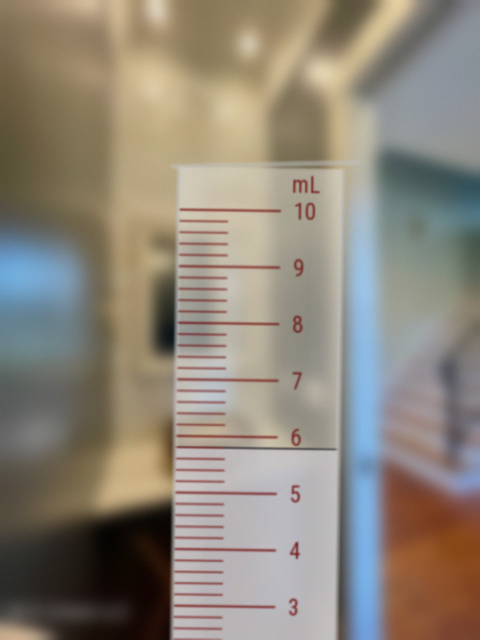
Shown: value=5.8 unit=mL
